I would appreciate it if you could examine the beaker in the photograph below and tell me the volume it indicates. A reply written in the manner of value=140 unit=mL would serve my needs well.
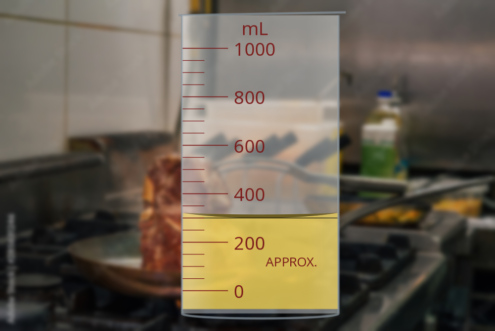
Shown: value=300 unit=mL
